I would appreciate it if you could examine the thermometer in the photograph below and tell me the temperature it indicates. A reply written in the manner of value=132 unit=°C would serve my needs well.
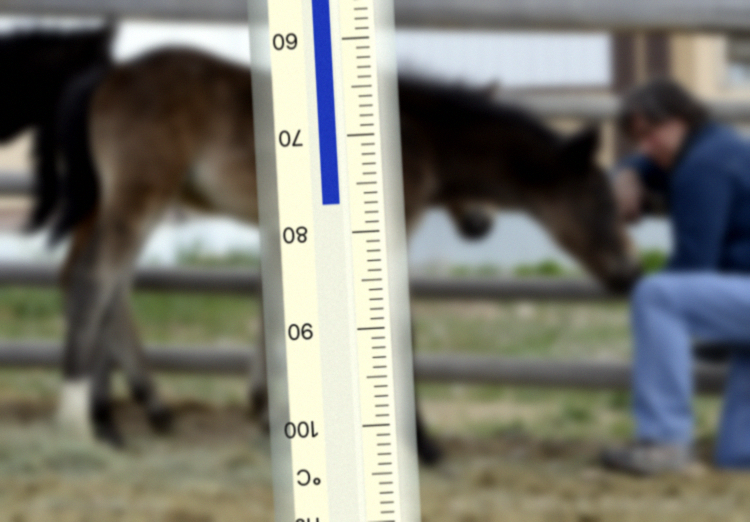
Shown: value=77 unit=°C
